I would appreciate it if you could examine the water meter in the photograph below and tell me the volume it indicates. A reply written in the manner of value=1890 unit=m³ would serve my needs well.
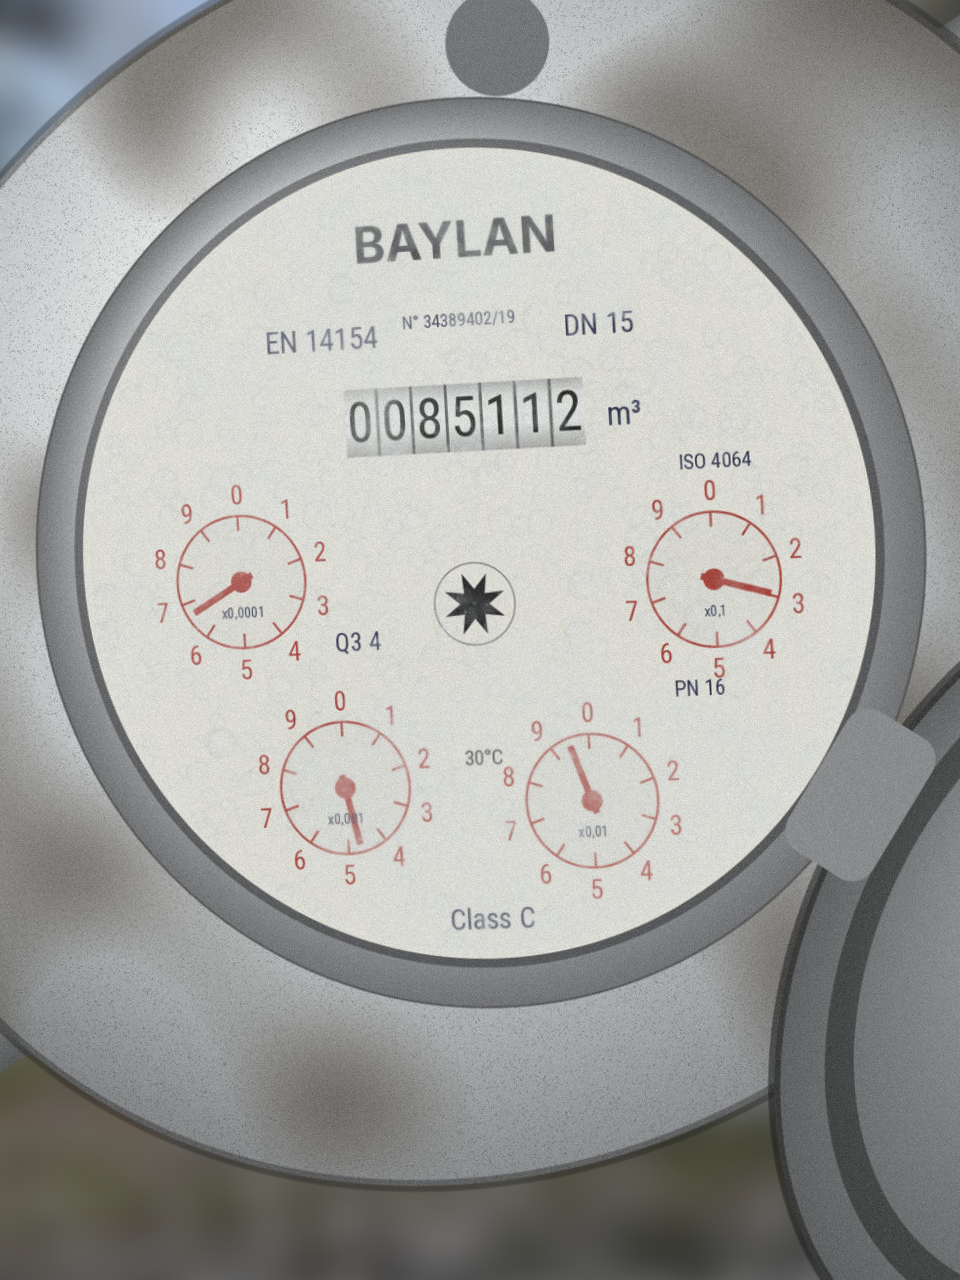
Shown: value=85112.2946 unit=m³
